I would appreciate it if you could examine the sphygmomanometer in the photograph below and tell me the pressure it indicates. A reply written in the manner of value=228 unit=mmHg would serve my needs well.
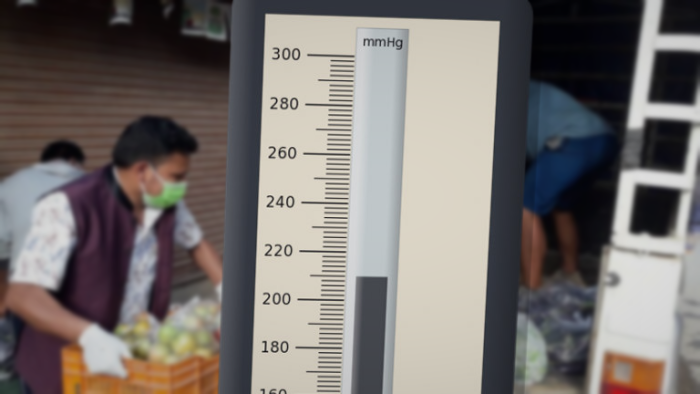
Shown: value=210 unit=mmHg
